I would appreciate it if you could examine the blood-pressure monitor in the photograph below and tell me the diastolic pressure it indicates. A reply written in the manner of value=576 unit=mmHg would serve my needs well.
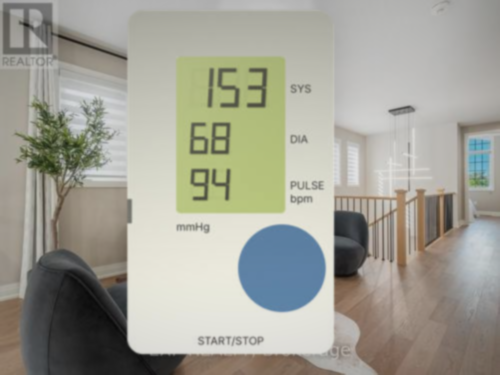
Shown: value=68 unit=mmHg
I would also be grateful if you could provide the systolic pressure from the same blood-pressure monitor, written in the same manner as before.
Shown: value=153 unit=mmHg
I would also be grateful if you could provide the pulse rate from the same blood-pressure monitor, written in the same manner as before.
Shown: value=94 unit=bpm
